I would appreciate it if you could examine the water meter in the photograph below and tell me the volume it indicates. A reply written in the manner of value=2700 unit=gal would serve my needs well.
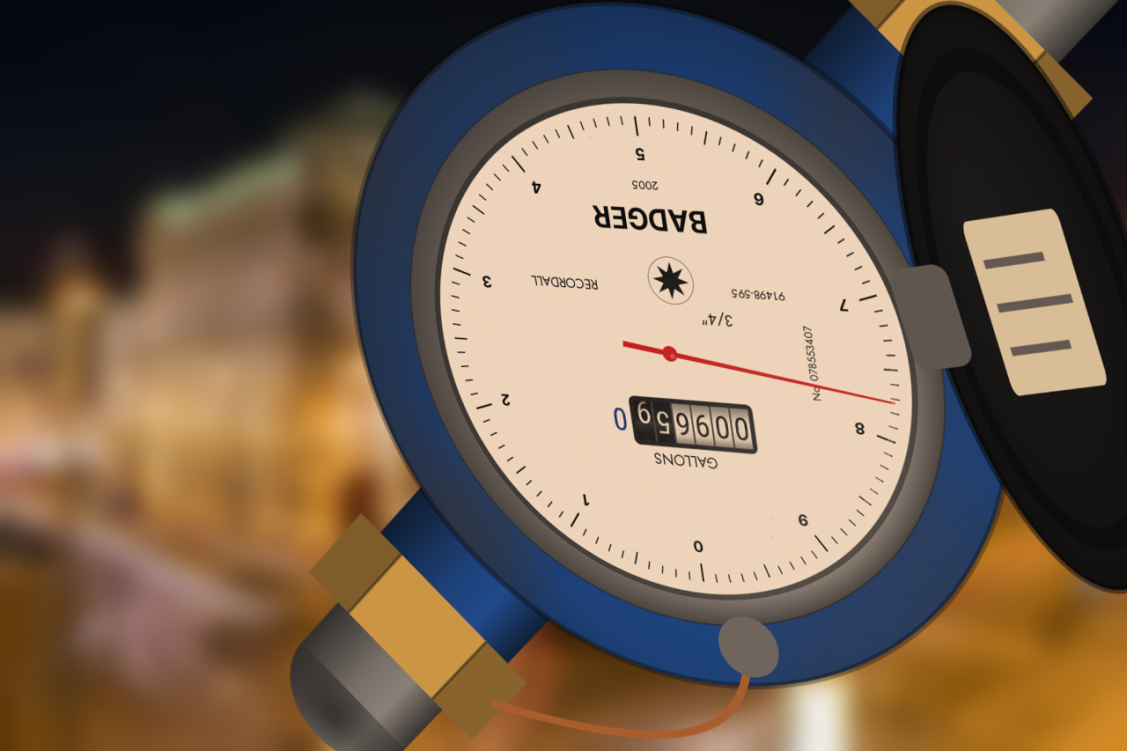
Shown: value=96587.7 unit=gal
